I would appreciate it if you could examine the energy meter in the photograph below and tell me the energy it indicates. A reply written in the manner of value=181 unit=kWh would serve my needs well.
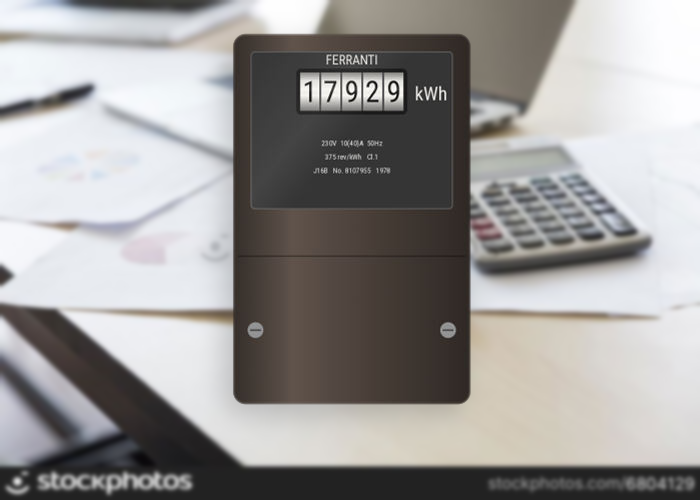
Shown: value=17929 unit=kWh
